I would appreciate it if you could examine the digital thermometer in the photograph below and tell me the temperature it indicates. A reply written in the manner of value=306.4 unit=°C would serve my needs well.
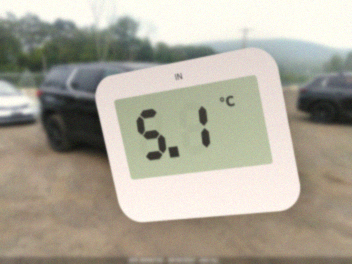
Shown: value=5.1 unit=°C
